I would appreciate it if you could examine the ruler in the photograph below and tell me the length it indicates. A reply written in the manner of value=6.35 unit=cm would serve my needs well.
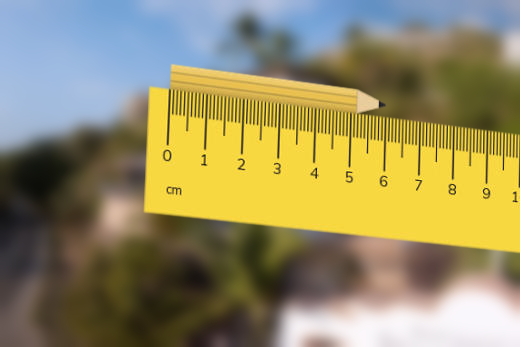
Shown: value=6 unit=cm
